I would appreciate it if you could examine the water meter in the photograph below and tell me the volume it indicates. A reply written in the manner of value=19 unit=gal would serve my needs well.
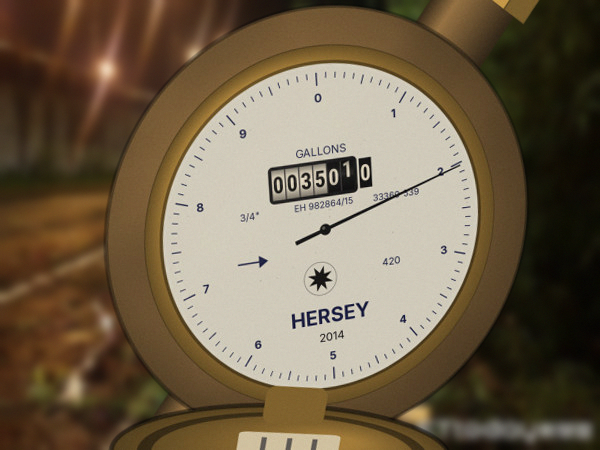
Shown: value=35012.0 unit=gal
